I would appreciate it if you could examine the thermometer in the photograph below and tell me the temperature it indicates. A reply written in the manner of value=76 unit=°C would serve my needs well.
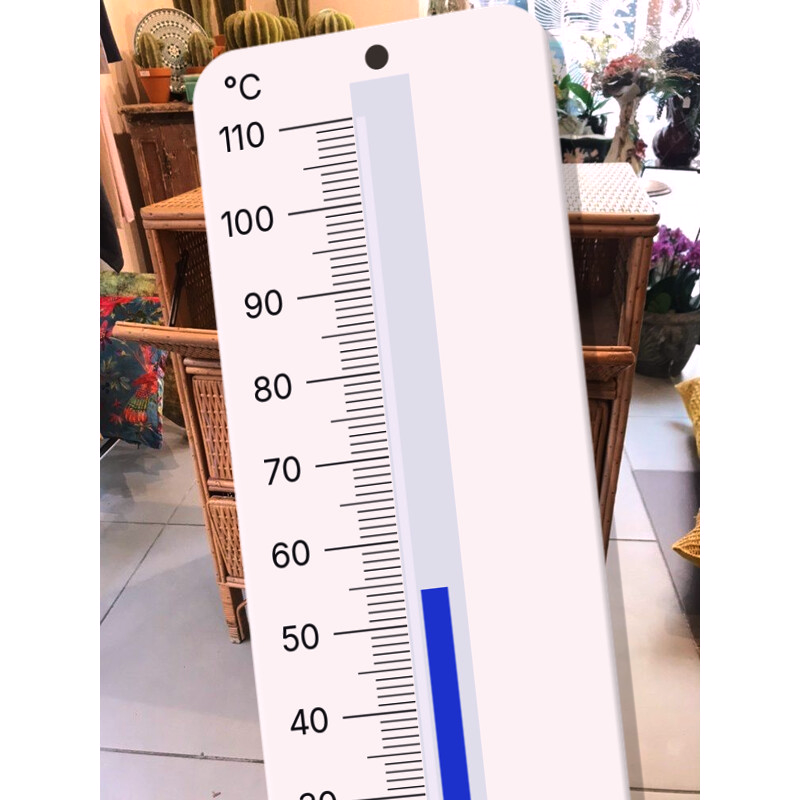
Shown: value=54 unit=°C
